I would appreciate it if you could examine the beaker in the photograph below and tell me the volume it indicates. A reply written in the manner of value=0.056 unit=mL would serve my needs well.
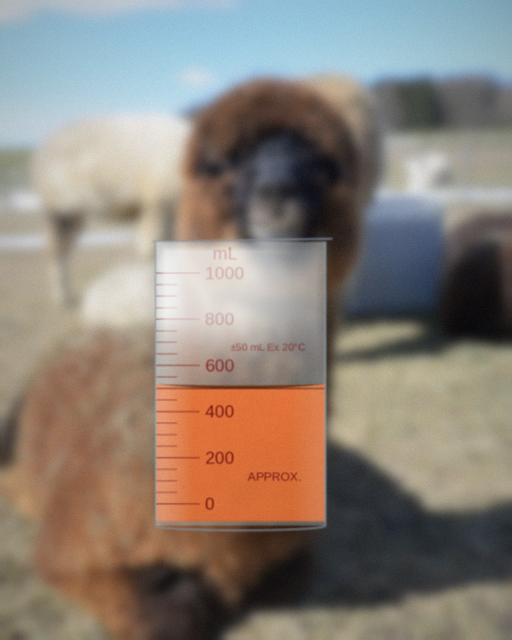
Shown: value=500 unit=mL
